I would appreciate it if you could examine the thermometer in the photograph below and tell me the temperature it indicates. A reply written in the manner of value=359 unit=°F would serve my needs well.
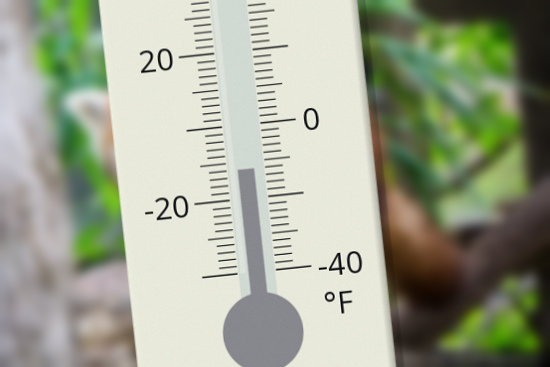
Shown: value=-12 unit=°F
